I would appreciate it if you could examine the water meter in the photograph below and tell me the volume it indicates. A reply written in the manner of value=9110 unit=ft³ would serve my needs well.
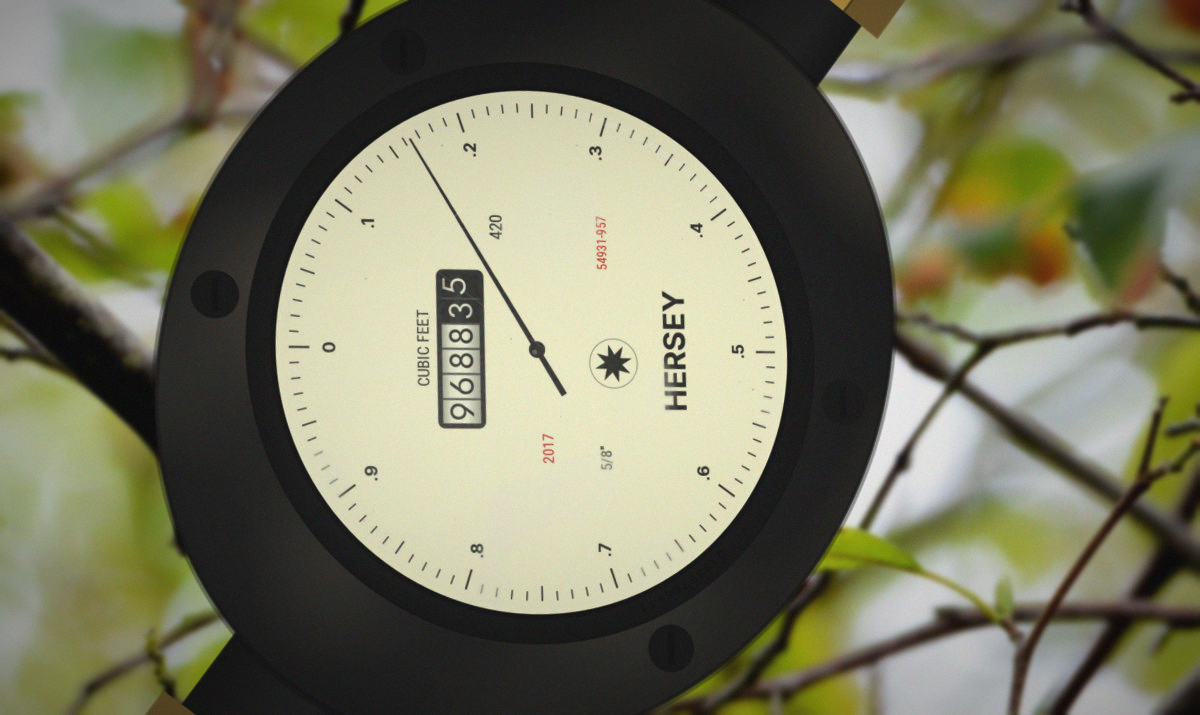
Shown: value=968835.16 unit=ft³
